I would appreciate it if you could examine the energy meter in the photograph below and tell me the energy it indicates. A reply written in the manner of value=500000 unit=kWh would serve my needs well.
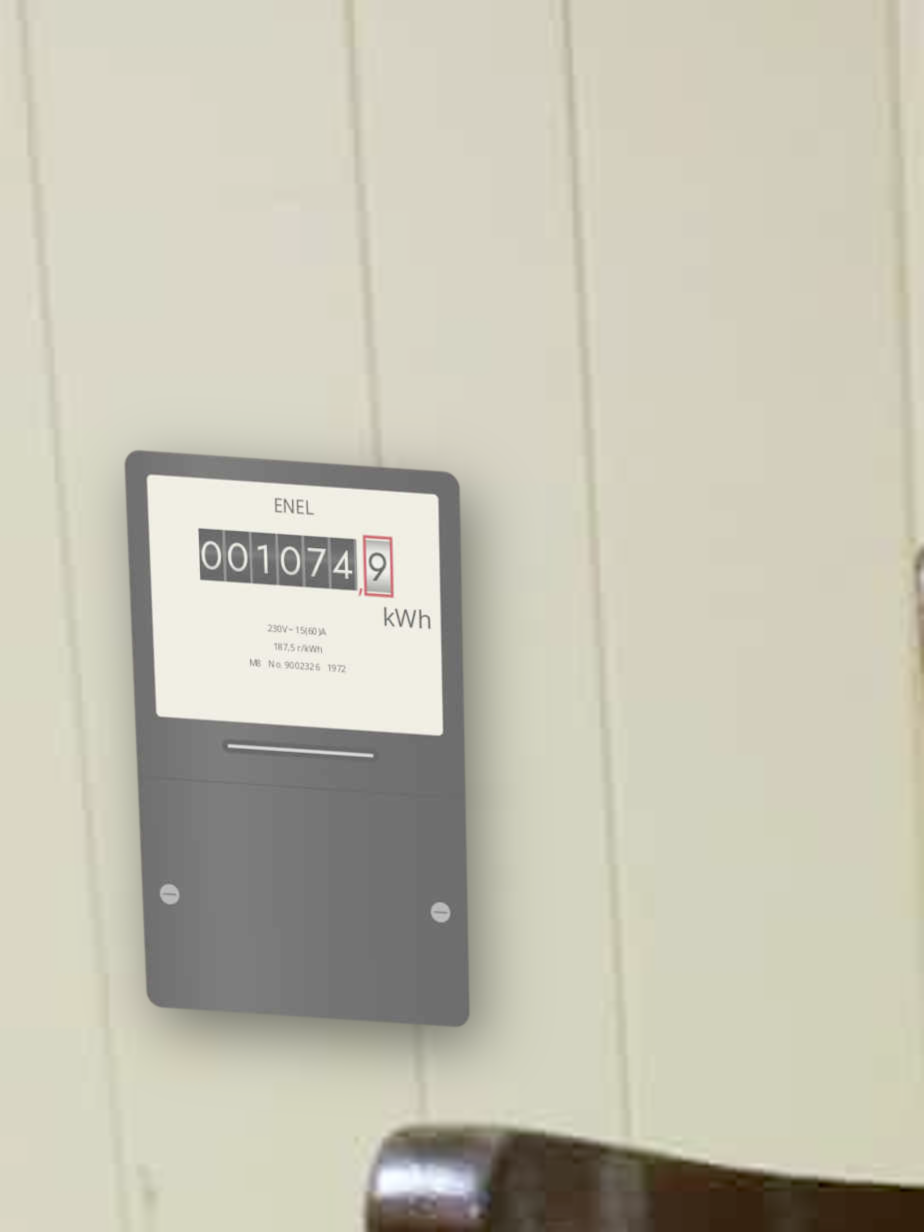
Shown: value=1074.9 unit=kWh
